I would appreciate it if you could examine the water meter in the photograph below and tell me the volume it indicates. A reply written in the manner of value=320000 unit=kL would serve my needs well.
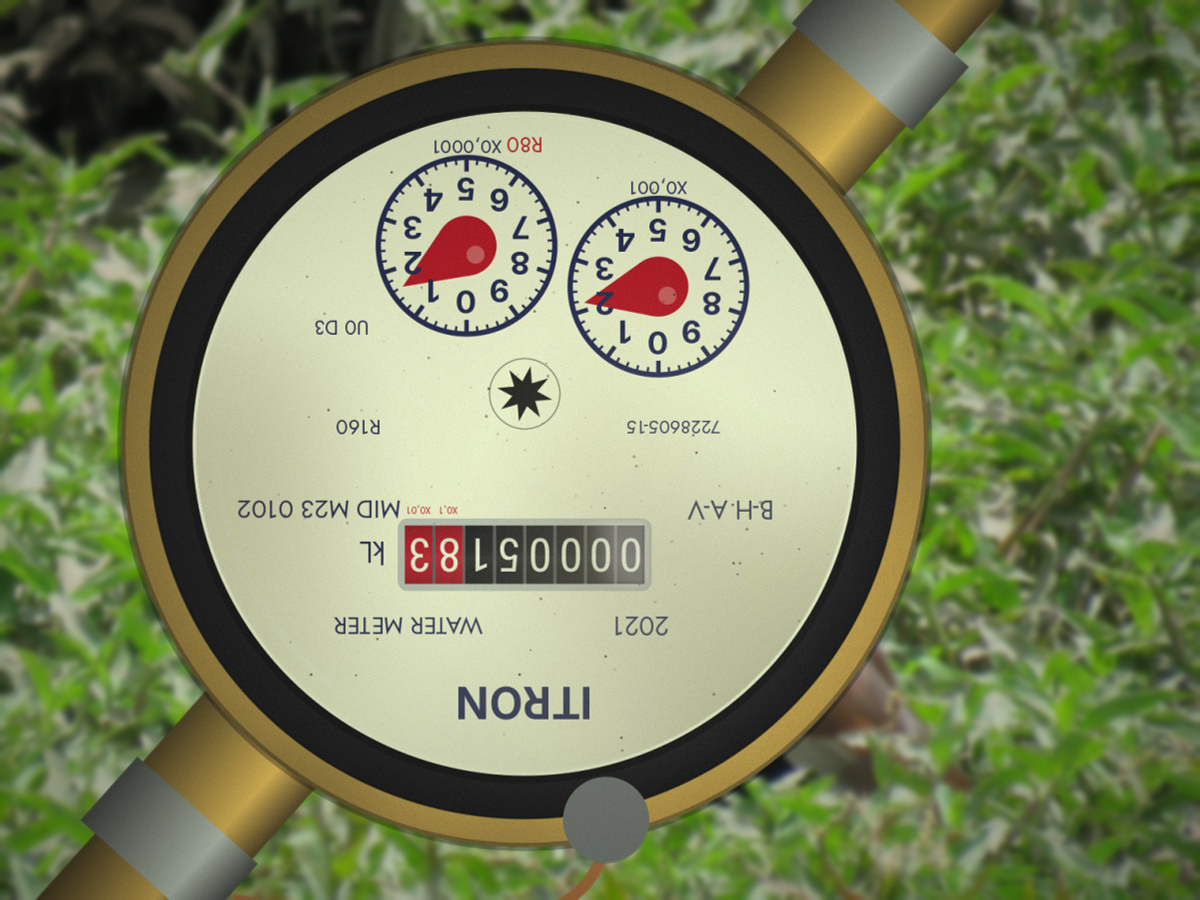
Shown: value=51.8321 unit=kL
